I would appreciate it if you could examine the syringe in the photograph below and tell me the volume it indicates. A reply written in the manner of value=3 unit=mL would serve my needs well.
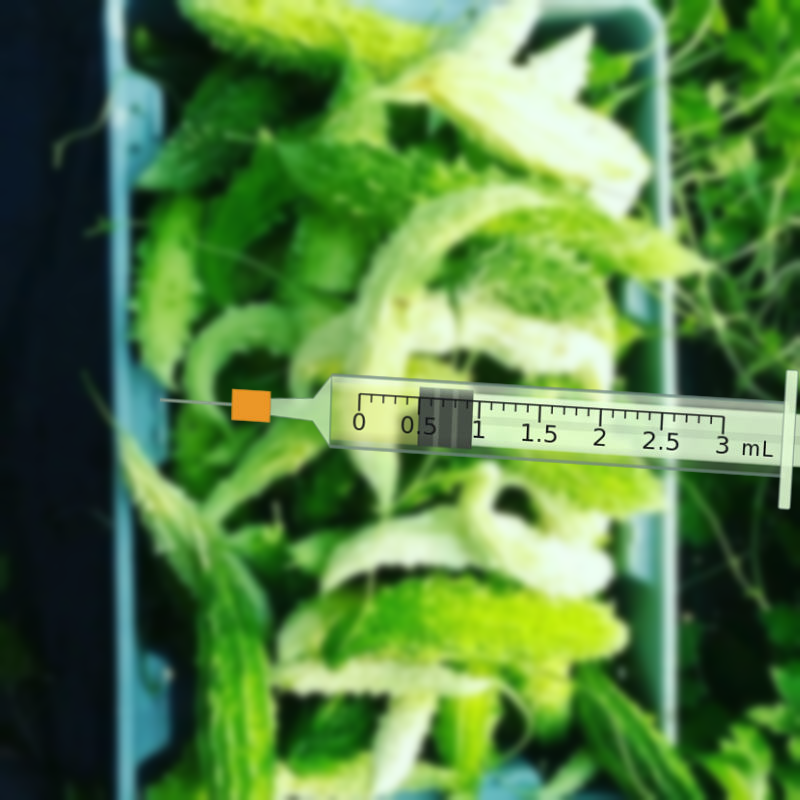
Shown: value=0.5 unit=mL
